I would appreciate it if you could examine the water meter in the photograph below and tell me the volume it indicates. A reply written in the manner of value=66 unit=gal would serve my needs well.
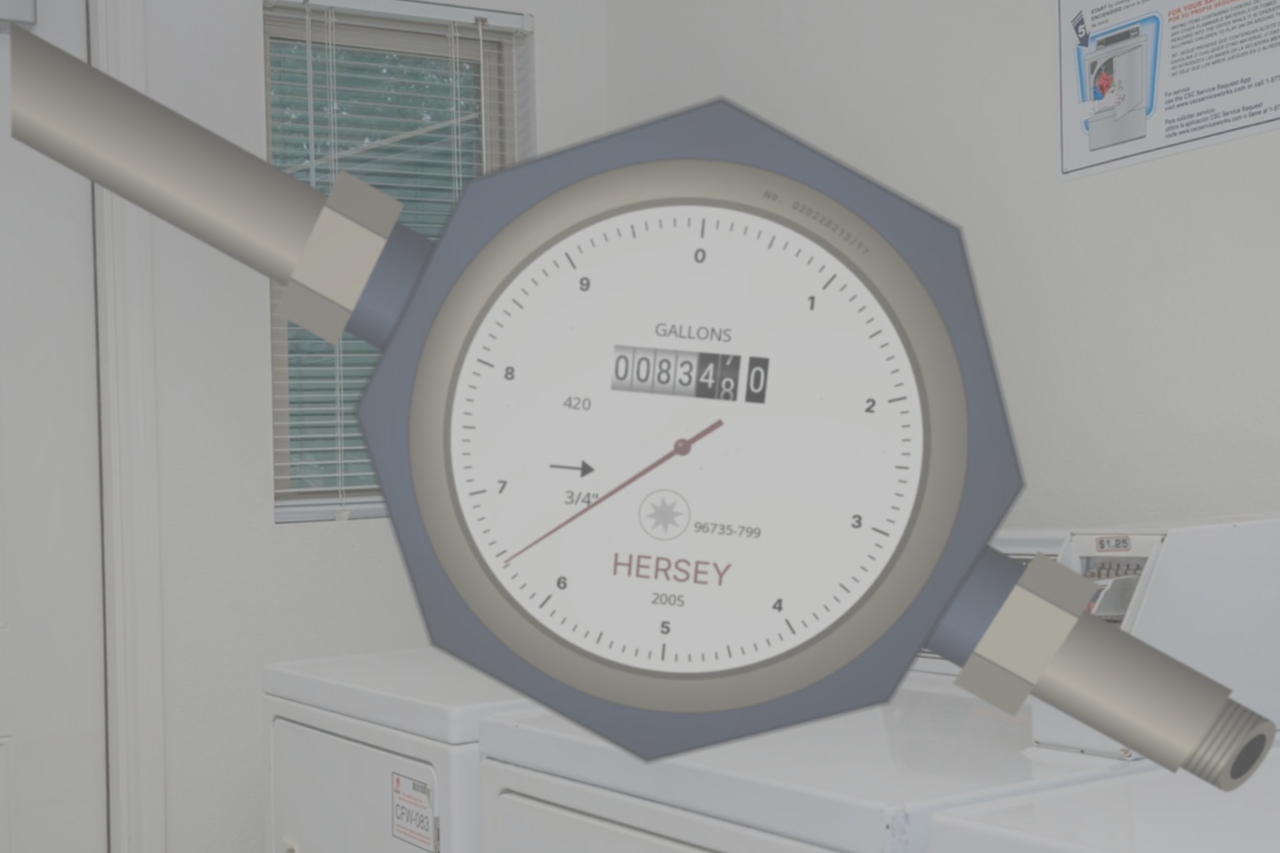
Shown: value=83476.4 unit=gal
